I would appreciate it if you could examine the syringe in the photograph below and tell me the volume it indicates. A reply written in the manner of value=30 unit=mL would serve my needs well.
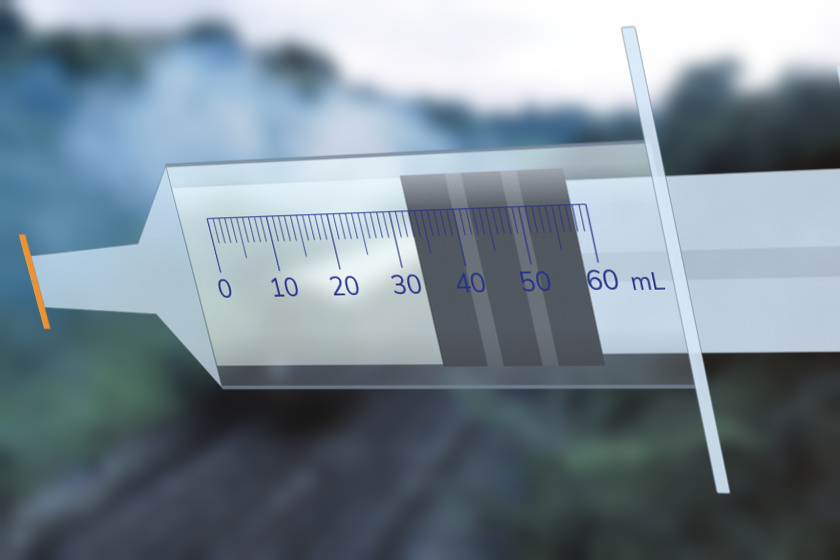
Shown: value=33 unit=mL
